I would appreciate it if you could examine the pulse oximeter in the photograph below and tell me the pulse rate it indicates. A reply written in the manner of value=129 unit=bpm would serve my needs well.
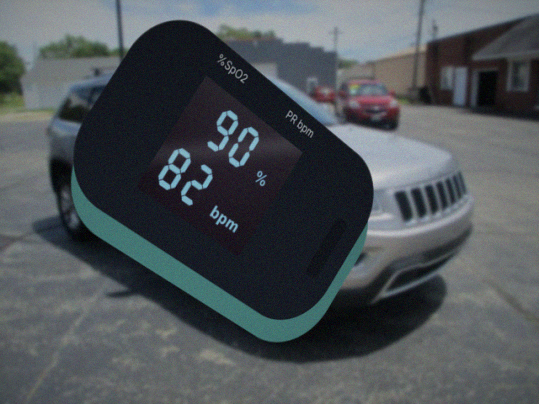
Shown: value=82 unit=bpm
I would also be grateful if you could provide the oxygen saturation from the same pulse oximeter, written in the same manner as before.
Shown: value=90 unit=%
